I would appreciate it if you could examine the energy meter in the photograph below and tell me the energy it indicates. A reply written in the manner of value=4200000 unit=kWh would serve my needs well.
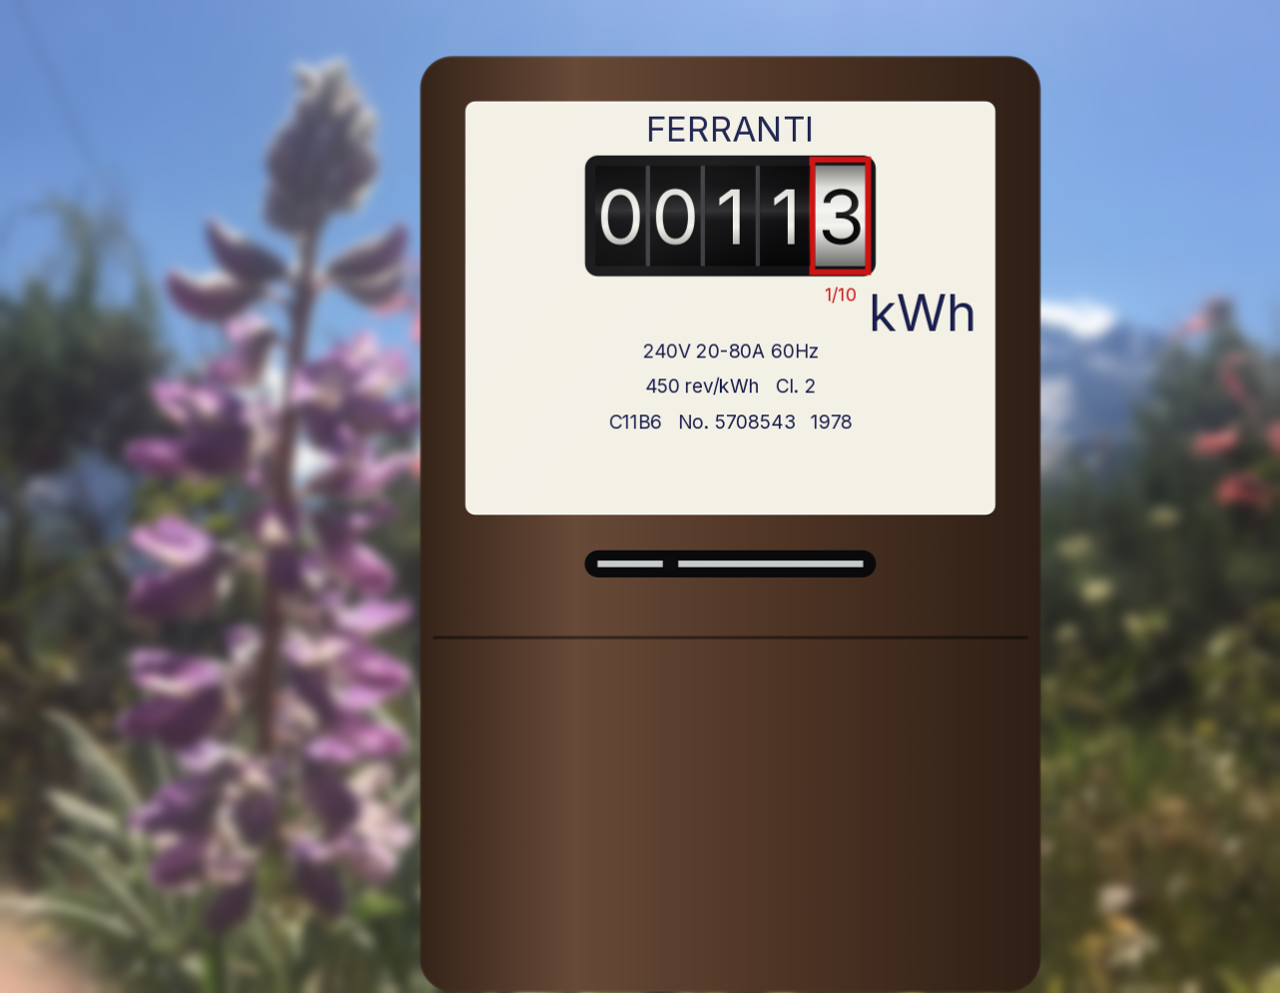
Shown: value=11.3 unit=kWh
